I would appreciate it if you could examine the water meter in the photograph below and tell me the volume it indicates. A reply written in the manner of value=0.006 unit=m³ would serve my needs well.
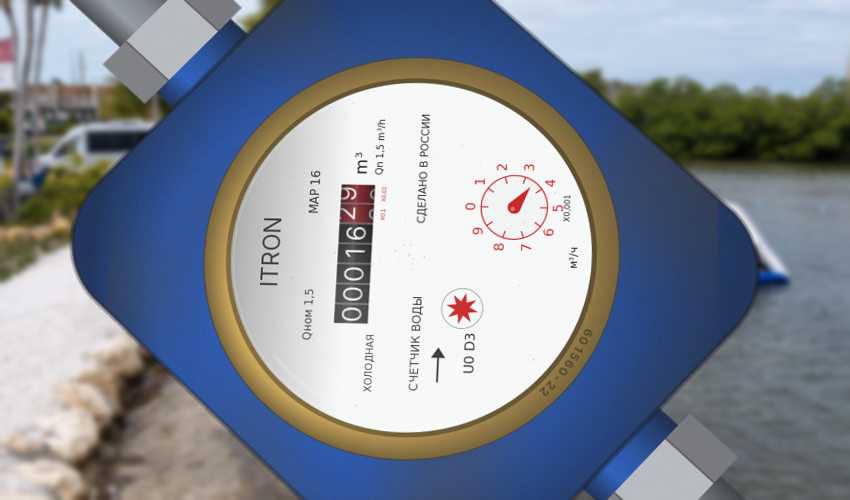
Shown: value=16.293 unit=m³
